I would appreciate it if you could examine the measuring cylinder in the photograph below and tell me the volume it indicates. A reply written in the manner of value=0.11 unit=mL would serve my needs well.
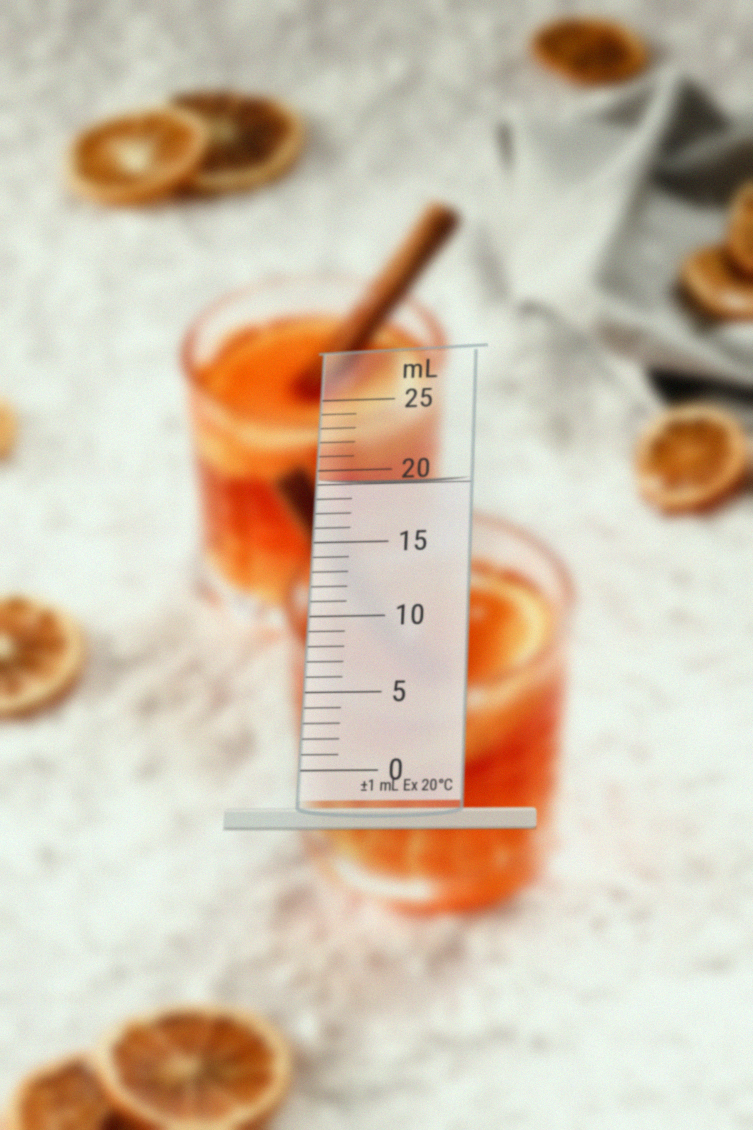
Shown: value=19 unit=mL
